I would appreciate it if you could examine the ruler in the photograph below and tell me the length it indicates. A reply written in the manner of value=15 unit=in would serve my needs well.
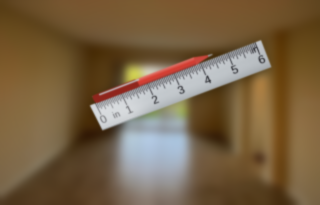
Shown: value=4.5 unit=in
